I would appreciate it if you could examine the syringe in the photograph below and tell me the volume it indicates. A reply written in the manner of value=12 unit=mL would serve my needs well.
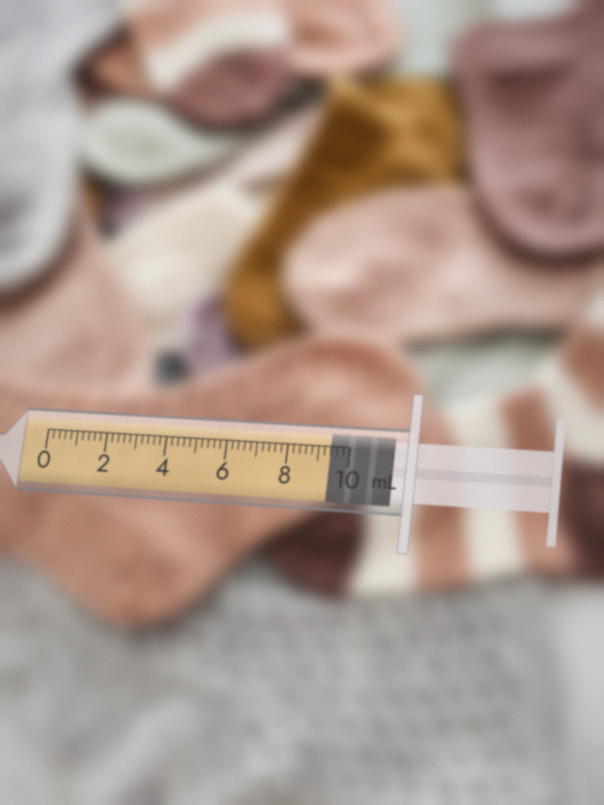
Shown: value=9.4 unit=mL
